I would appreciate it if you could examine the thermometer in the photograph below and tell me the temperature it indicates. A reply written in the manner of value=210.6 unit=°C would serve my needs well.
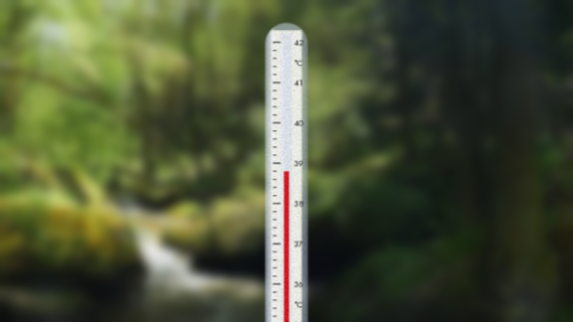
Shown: value=38.8 unit=°C
